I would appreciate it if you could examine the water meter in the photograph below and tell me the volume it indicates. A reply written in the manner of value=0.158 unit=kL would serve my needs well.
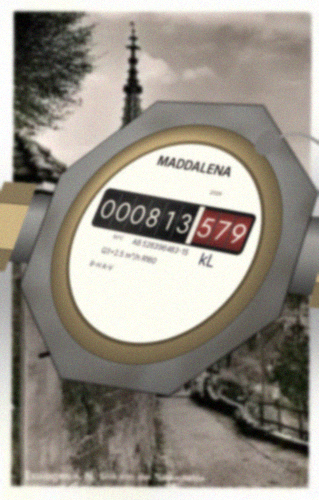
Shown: value=813.579 unit=kL
